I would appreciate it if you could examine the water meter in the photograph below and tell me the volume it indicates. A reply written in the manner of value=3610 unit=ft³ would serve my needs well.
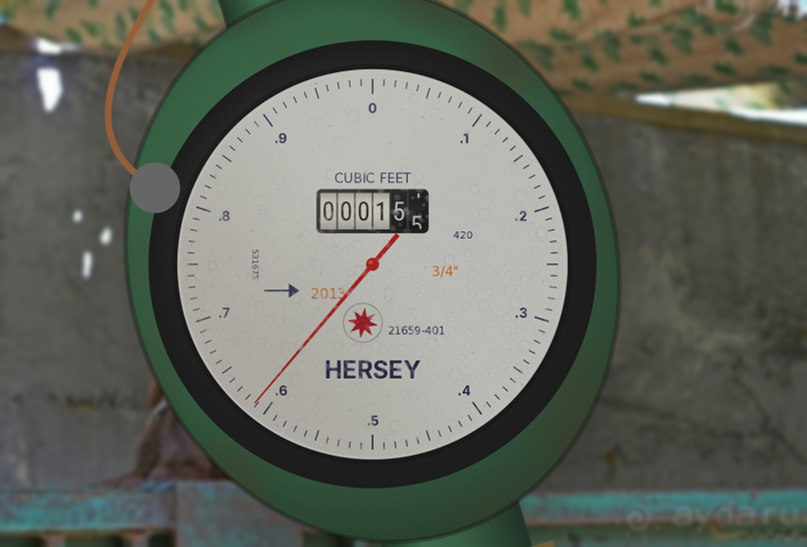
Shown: value=154.61 unit=ft³
